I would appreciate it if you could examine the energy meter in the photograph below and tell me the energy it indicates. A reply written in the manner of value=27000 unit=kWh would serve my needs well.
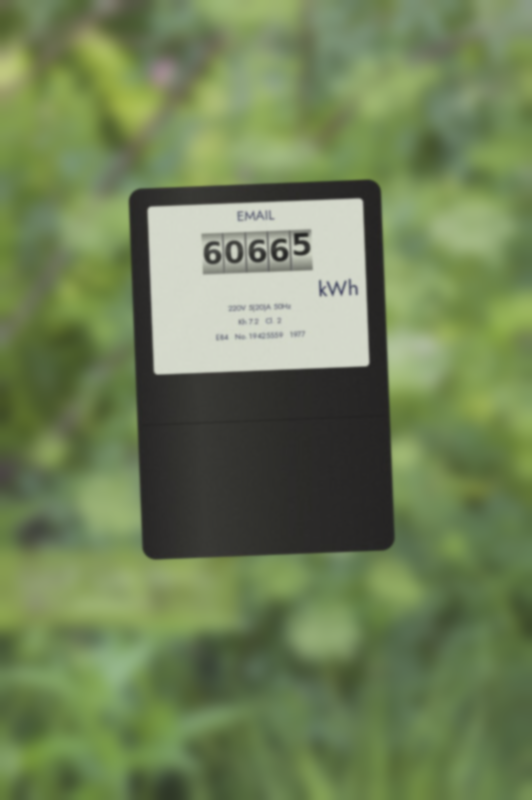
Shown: value=60665 unit=kWh
